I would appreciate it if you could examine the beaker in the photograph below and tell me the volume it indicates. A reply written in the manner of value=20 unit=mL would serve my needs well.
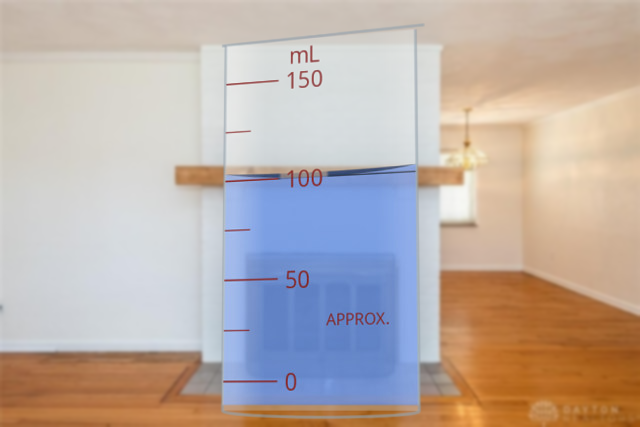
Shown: value=100 unit=mL
